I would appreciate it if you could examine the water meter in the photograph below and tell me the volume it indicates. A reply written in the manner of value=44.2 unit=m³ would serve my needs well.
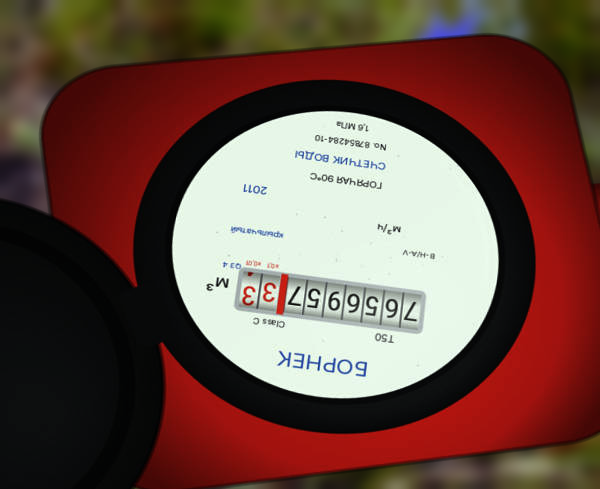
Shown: value=7656957.33 unit=m³
